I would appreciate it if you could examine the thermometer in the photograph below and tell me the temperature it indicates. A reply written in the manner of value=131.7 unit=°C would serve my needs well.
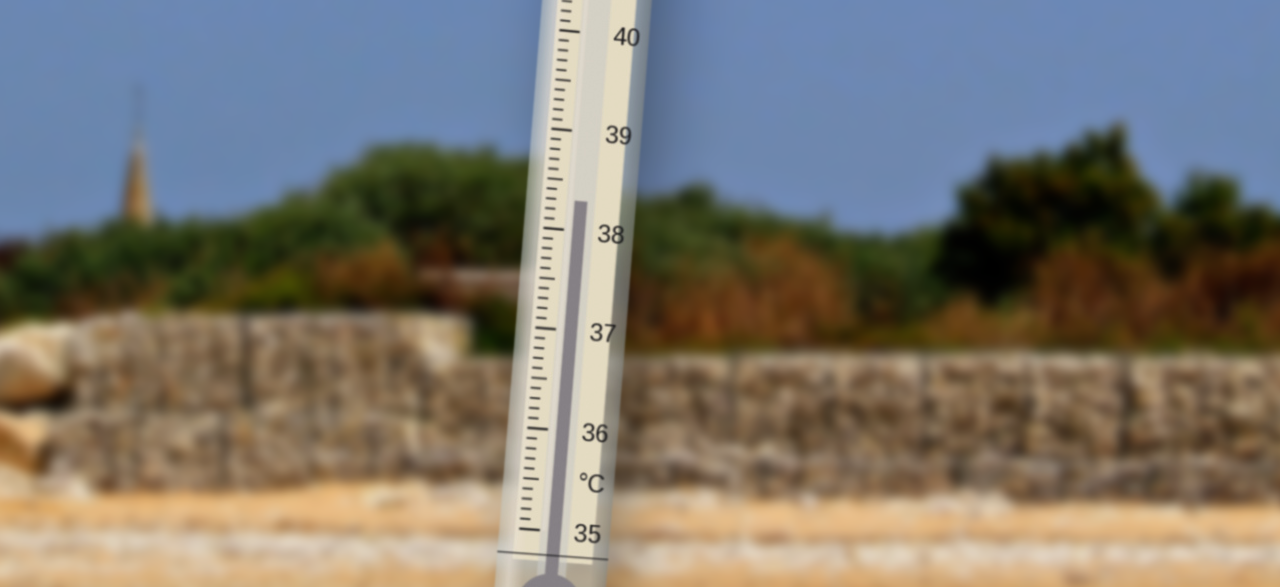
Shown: value=38.3 unit=°C
